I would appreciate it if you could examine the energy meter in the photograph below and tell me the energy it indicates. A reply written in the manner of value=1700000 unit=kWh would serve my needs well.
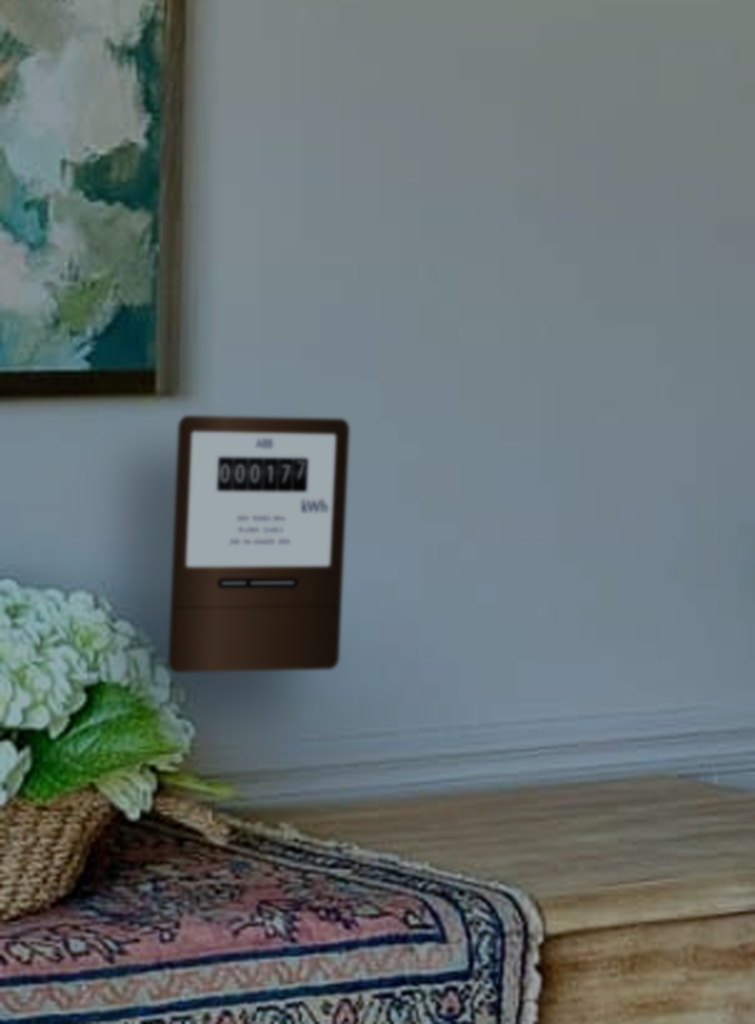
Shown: value=177 unit=kWh
